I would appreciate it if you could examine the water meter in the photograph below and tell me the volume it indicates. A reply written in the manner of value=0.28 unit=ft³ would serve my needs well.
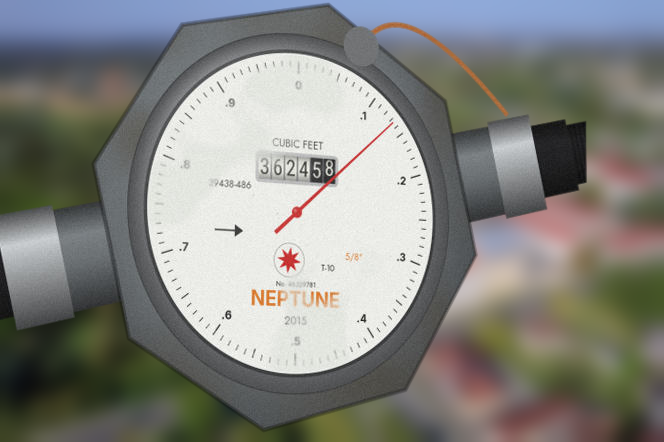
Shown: value=362458.13 unit=ft³
